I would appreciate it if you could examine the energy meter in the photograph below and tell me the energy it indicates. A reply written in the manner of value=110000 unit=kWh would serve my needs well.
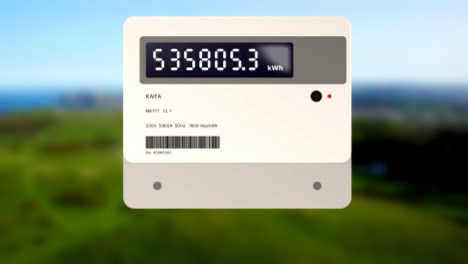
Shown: value=535805.3 unit=kWh
